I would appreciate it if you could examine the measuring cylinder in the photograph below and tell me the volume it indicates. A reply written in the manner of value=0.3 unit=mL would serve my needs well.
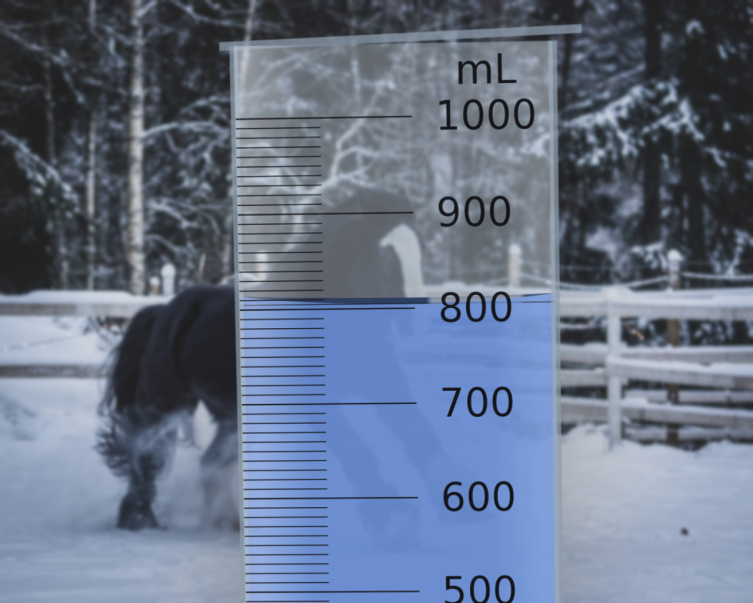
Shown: value=805 unit=mL
